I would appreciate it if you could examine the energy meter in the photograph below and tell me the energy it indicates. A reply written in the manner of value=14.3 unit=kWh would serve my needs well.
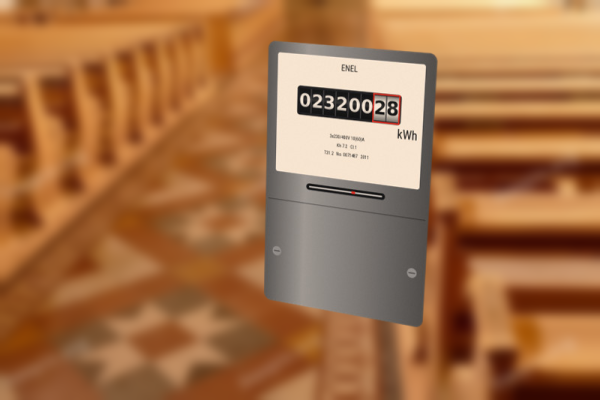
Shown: value=23200.28 unit=kWh
